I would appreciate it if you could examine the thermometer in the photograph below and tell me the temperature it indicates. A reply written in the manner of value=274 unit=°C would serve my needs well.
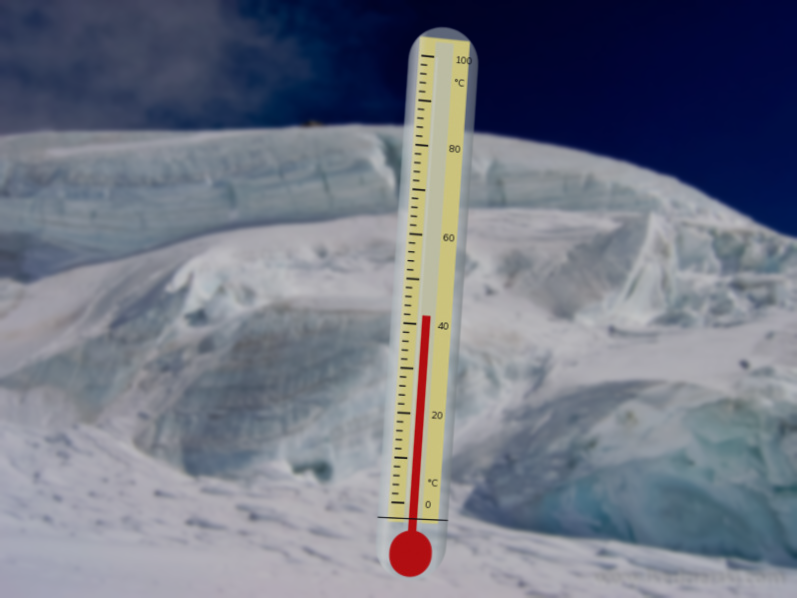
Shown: value=42 unit=°C
